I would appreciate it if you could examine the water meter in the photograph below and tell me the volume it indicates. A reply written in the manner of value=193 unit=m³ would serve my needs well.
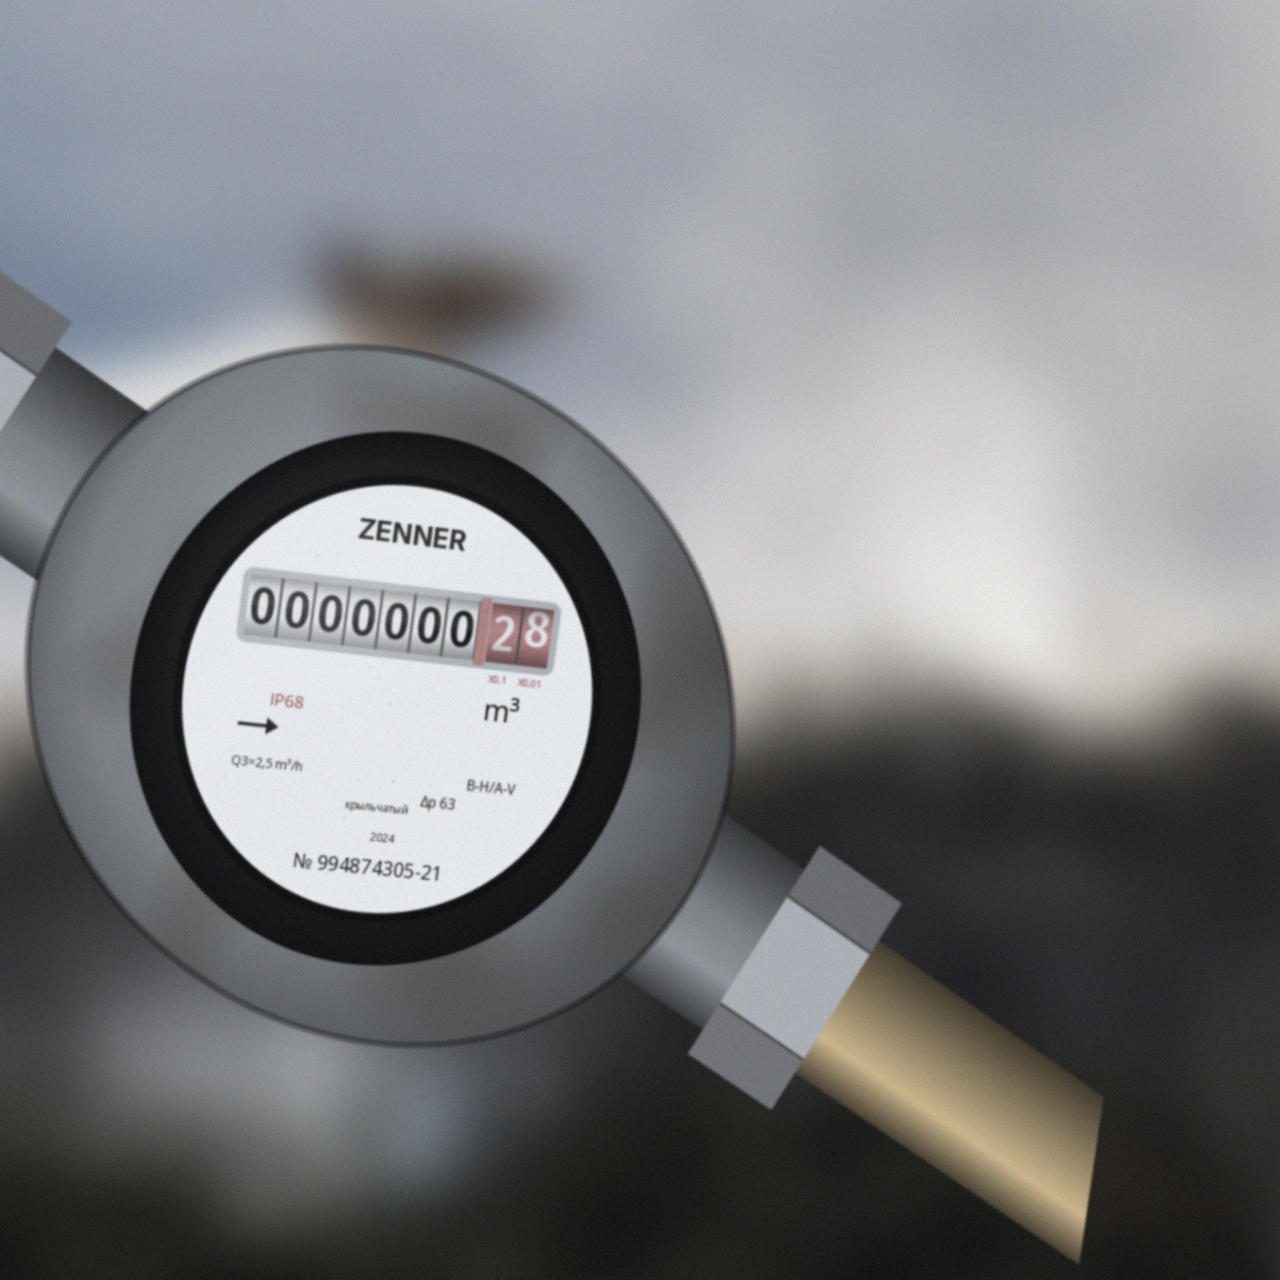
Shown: value=0.28 unit=m³
